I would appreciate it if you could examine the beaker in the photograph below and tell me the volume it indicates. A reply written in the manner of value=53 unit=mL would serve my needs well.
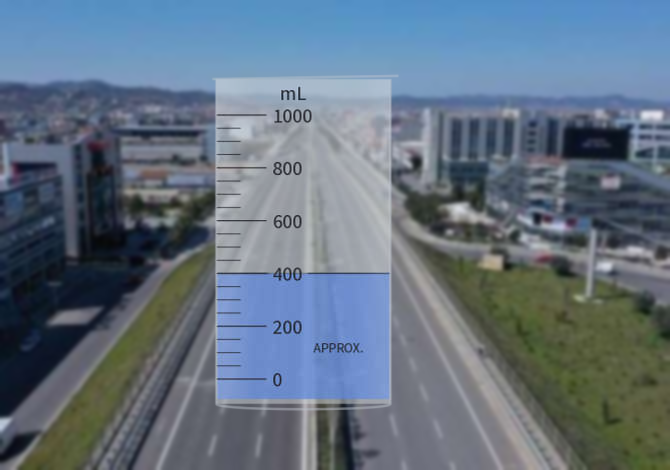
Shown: value=400 unit=mL
